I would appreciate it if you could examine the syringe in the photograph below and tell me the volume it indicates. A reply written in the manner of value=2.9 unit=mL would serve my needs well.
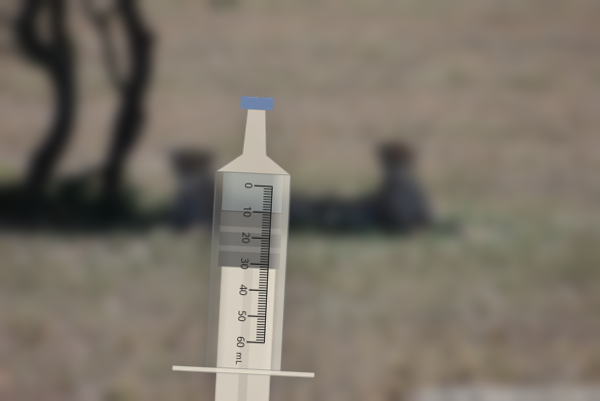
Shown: value=10 unit=mL
